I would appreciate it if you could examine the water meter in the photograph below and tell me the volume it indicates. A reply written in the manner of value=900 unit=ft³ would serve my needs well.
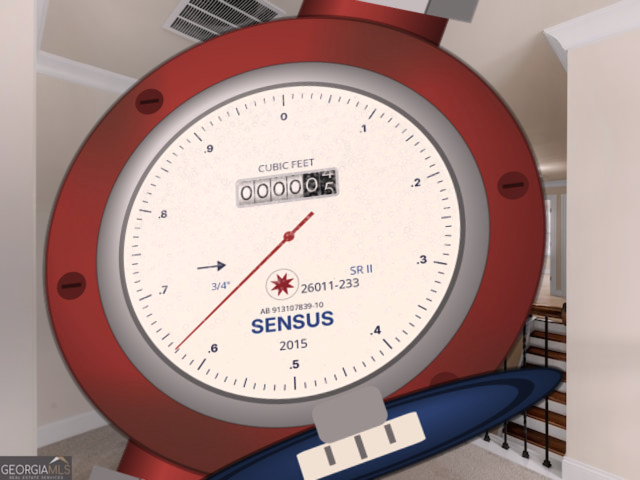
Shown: value=4.63 unit=ft³
